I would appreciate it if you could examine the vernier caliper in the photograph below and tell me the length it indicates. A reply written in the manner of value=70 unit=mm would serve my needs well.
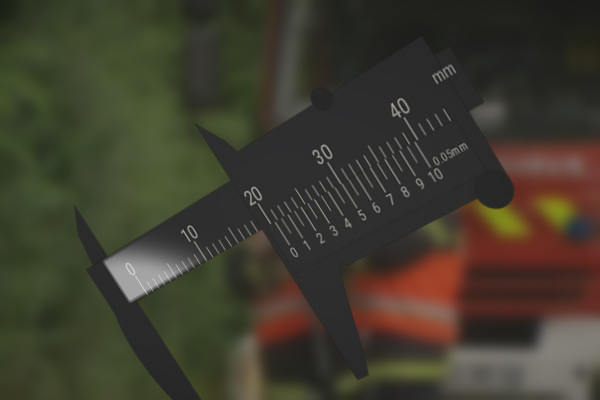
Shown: value=20.6 unit=mm
